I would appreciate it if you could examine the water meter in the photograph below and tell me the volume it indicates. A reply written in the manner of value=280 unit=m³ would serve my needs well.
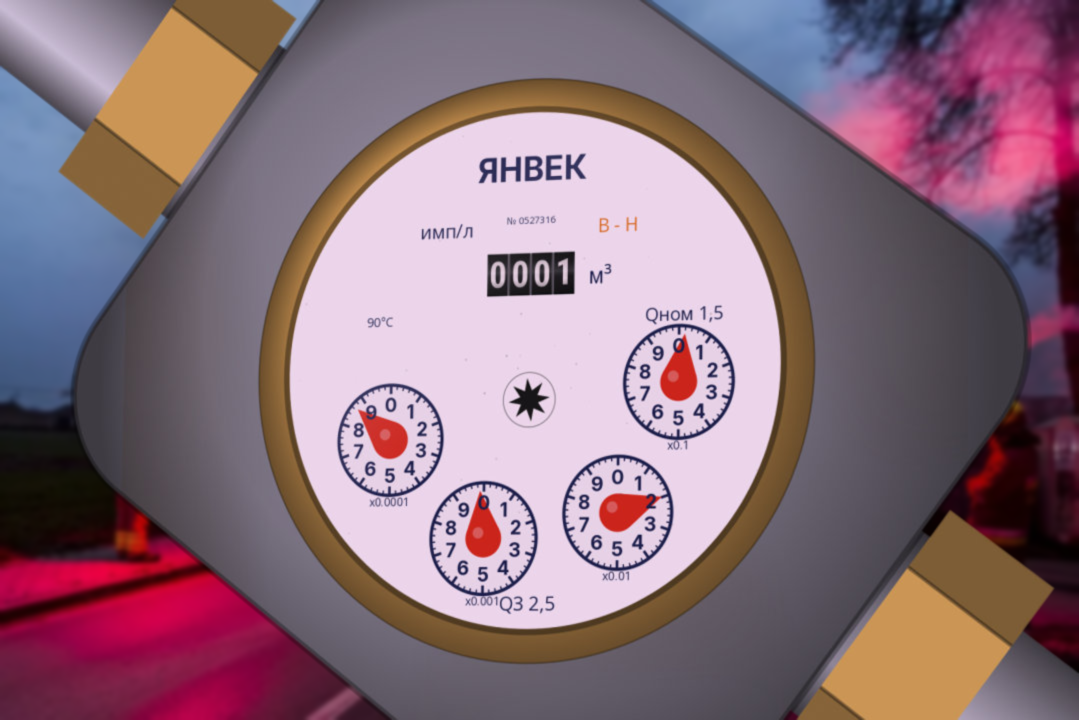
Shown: value=1.0198 unit=m³
